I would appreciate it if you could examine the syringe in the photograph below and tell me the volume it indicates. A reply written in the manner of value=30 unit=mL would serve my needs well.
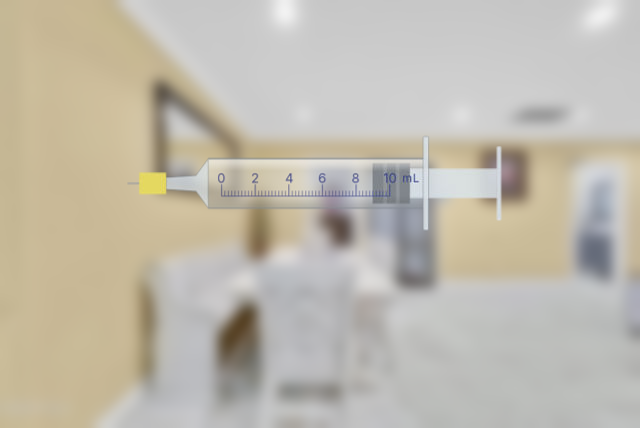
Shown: value=9 unit=mL
